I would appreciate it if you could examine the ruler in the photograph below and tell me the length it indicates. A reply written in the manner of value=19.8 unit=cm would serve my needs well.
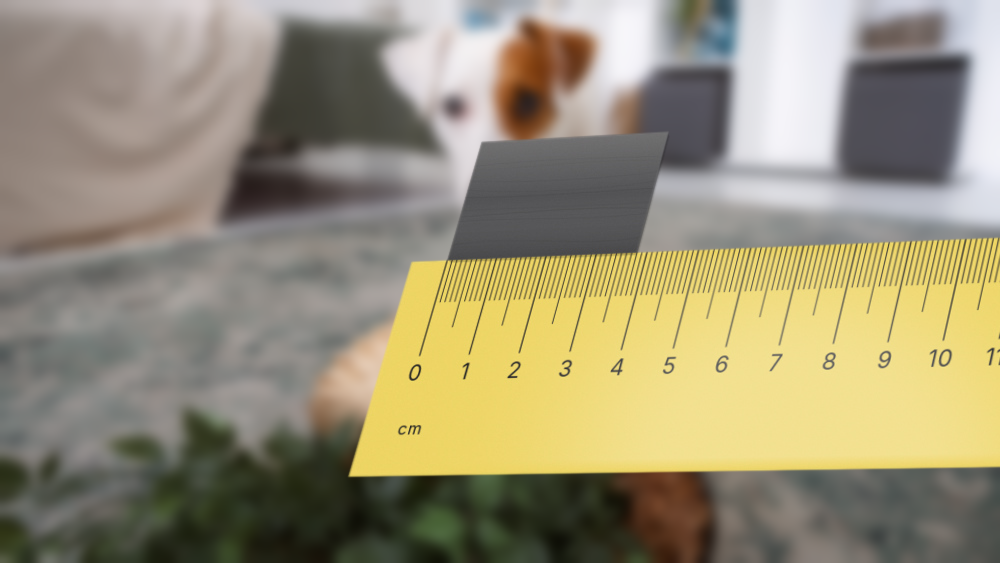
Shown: value=3.8 unit=cm
